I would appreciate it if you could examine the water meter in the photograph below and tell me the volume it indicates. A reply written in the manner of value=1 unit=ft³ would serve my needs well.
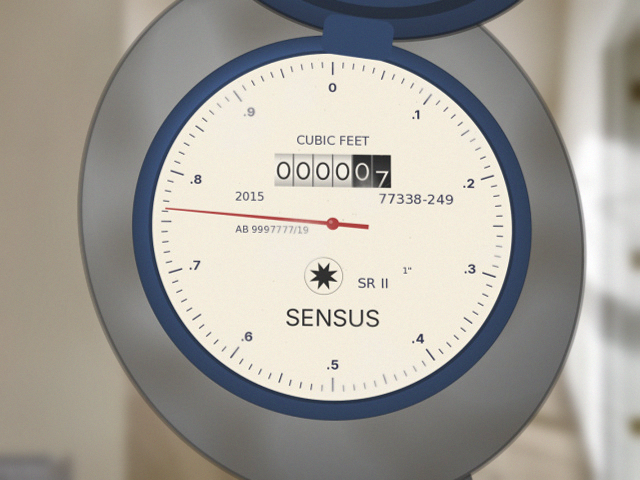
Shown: value=6.76 unit=ft³
